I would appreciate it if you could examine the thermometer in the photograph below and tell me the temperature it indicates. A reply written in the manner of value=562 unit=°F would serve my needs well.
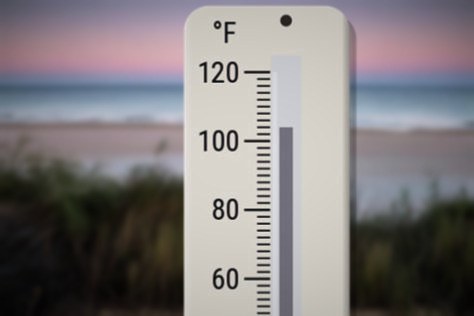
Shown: value=104 unit=°F
